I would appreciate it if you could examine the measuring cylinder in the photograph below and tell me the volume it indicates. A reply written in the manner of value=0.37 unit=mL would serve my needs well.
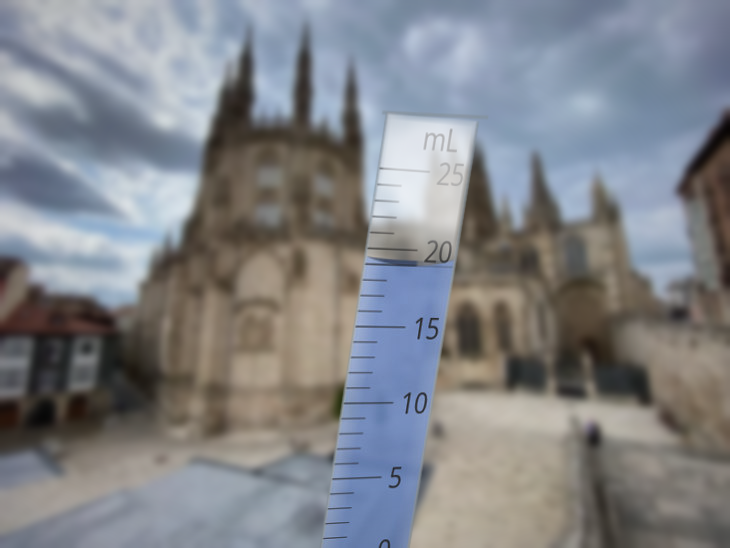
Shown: value=19 unit=mL
